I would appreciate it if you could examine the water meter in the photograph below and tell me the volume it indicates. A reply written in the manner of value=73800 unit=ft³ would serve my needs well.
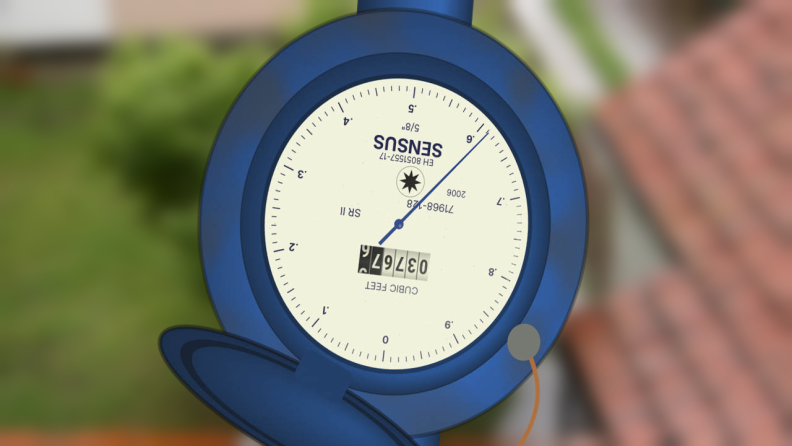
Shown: value=37675.61 unit=ft³
